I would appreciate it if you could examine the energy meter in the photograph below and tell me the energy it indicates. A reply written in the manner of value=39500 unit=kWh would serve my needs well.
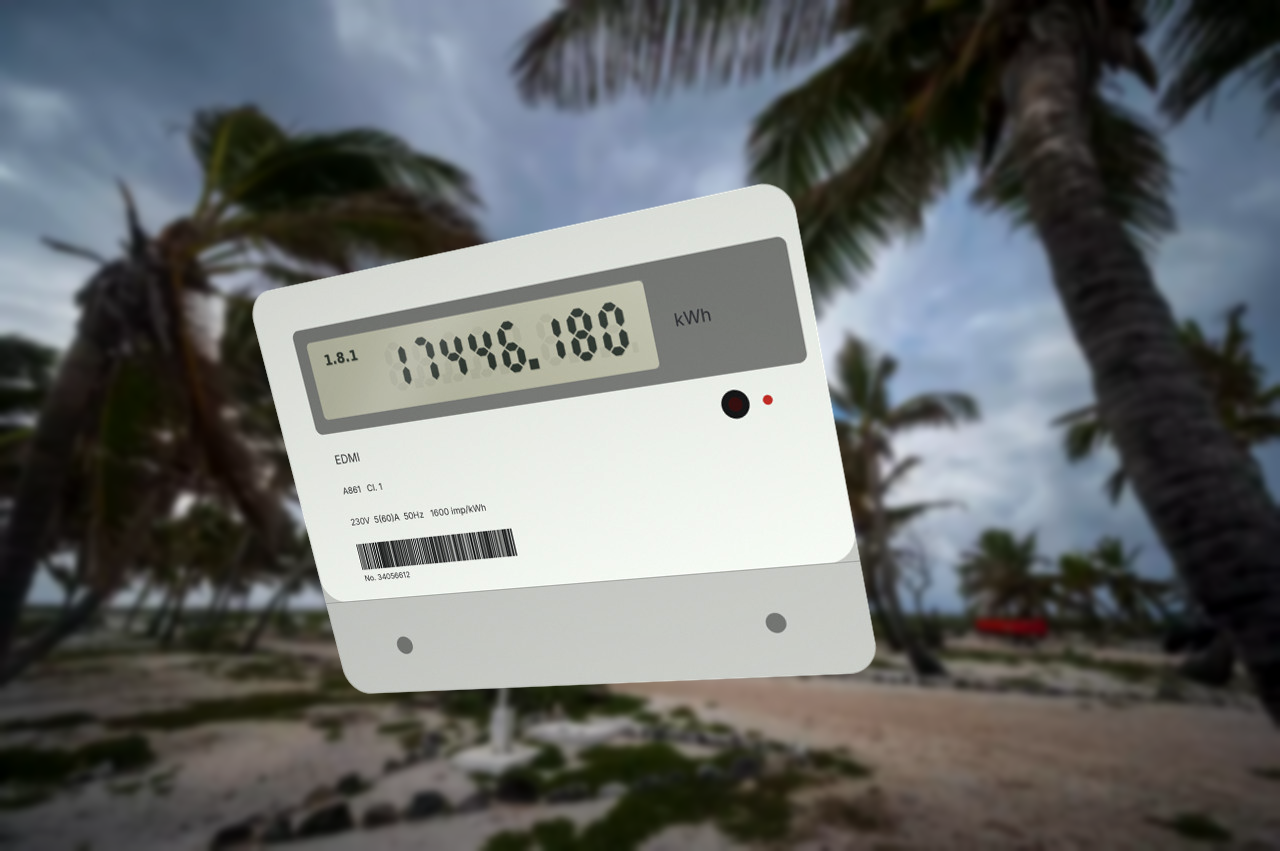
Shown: value=17446.180 unit=kWh
